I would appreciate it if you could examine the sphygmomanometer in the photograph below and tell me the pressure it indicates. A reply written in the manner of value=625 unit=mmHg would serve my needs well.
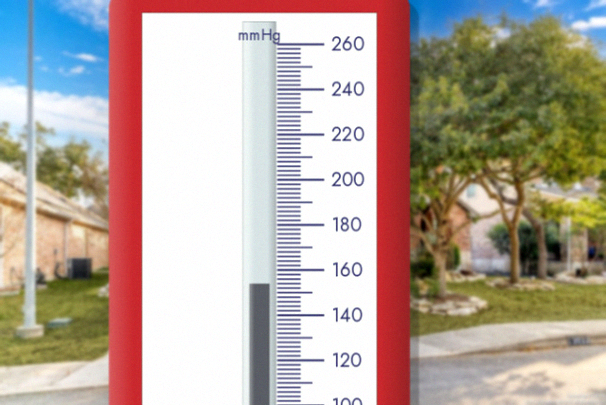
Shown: value=154 unit=mmHg
